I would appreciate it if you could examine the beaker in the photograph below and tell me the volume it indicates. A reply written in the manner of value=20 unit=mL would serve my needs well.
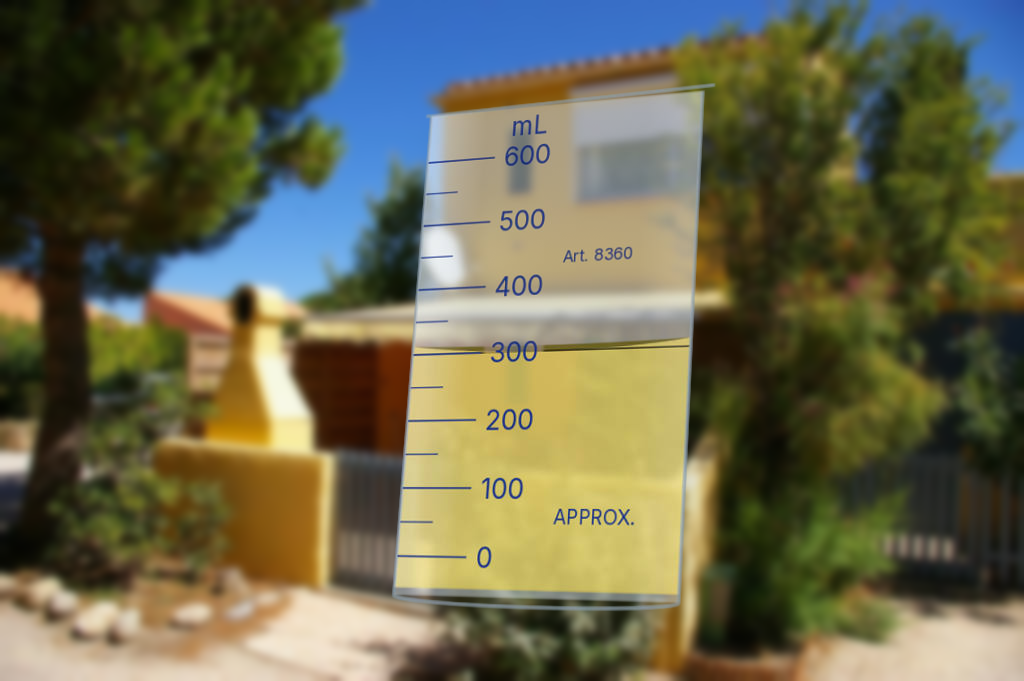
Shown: value=300 unit=mL
